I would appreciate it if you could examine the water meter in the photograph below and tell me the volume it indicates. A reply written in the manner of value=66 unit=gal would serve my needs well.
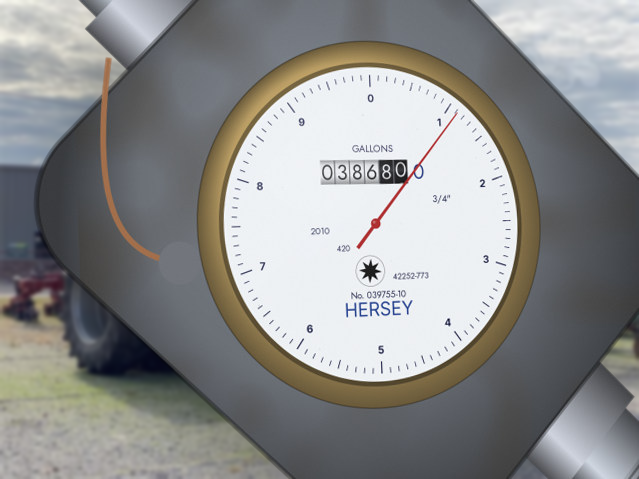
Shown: value=386801.1 unit=gal
